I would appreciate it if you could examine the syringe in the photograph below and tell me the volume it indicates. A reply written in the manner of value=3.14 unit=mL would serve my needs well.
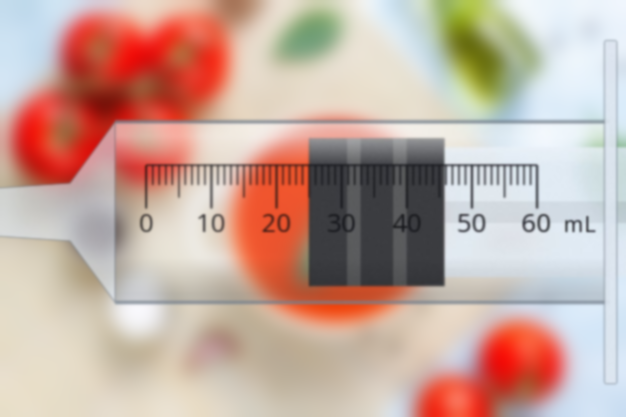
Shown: value=25 unit=mL
